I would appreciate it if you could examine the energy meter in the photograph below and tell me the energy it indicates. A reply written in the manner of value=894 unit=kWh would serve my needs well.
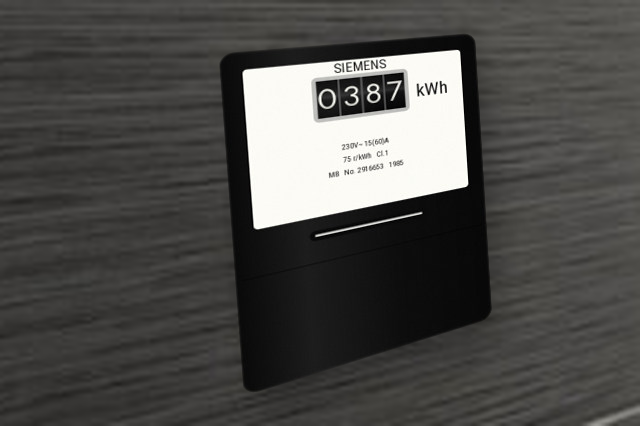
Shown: value=387 unit=kWh
